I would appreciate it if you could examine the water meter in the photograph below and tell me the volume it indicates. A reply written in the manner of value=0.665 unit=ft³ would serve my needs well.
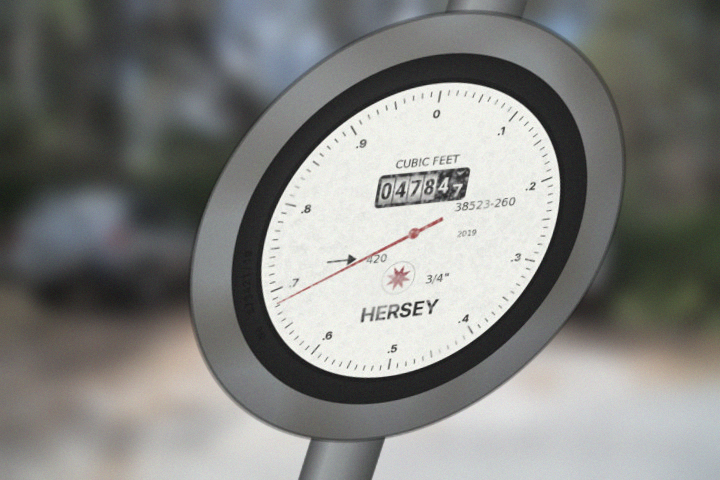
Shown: value=47846.68 unit=ft³
